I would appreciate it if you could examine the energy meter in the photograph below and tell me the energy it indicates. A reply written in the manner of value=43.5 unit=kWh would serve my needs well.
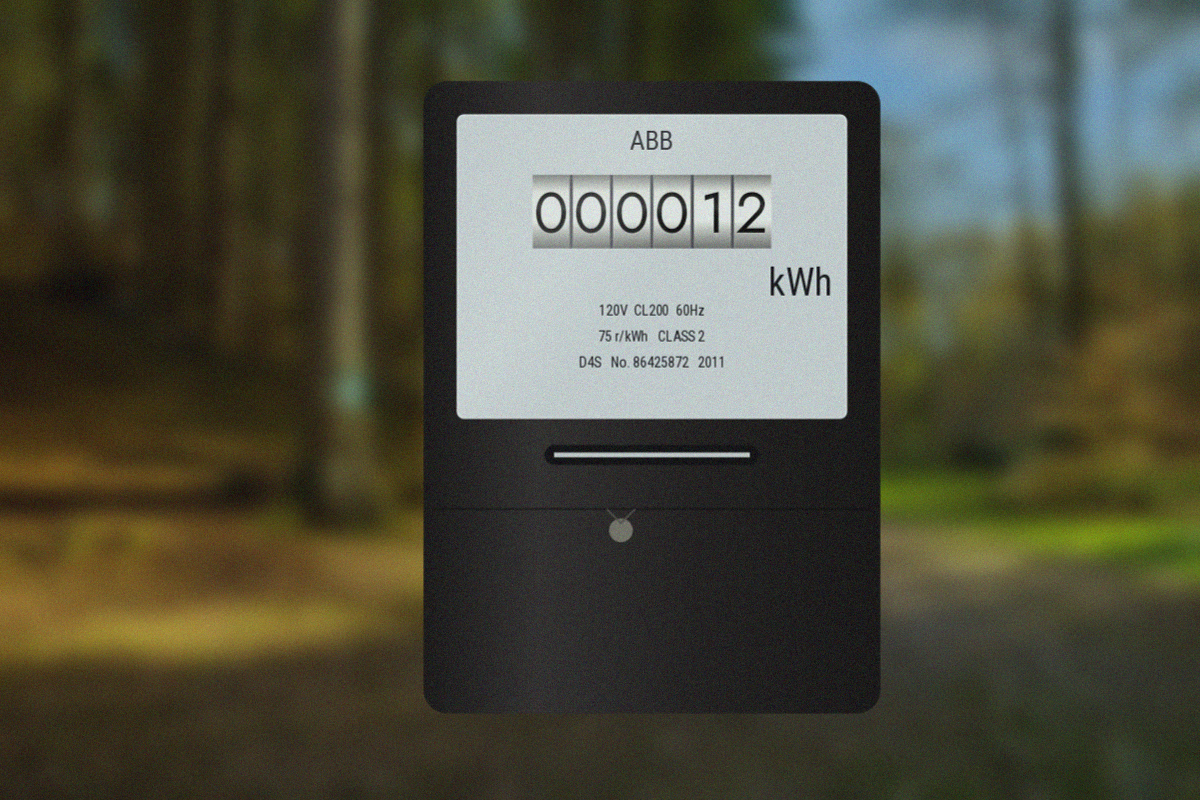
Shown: value=12 unit=kWh
